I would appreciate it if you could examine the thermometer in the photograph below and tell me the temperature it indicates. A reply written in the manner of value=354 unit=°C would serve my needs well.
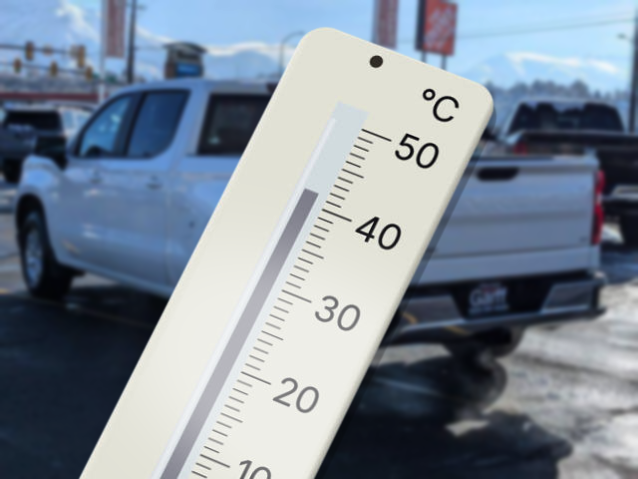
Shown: value=41.5 unit=°C
